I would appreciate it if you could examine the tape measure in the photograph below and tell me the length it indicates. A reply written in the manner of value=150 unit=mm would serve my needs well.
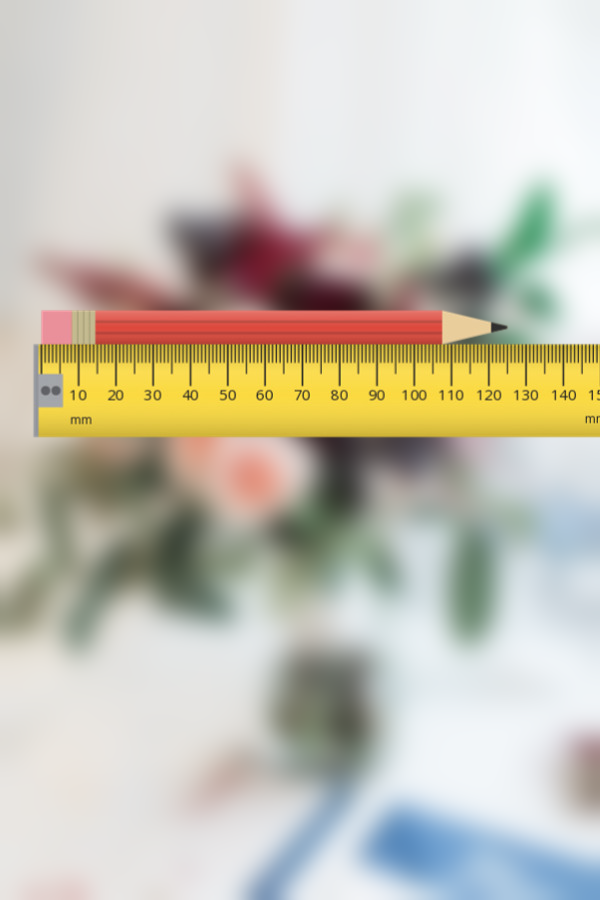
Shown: value=125 unit=mm
